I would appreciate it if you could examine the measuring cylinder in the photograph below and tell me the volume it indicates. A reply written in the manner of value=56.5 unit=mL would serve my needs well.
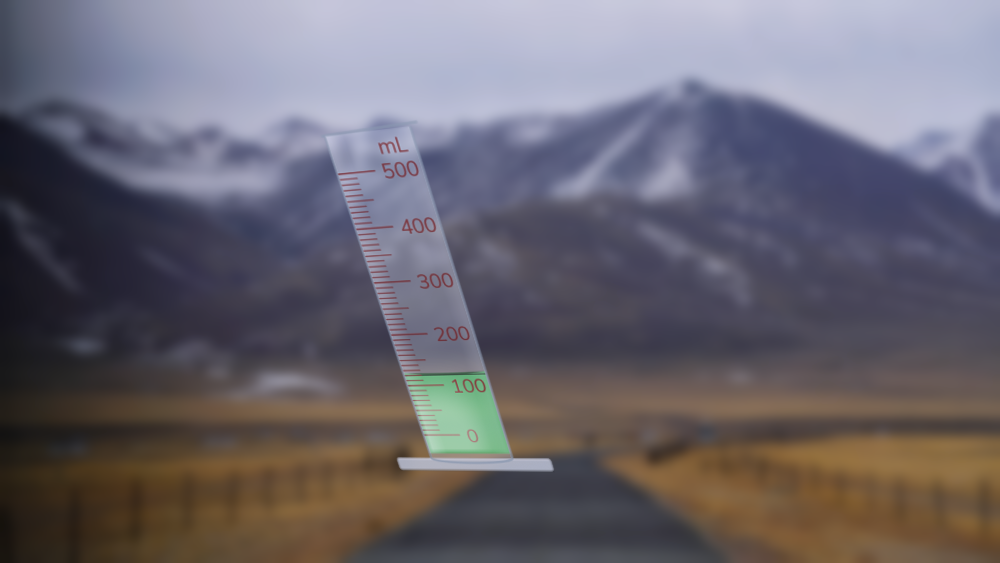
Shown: value=120 unit=mL
